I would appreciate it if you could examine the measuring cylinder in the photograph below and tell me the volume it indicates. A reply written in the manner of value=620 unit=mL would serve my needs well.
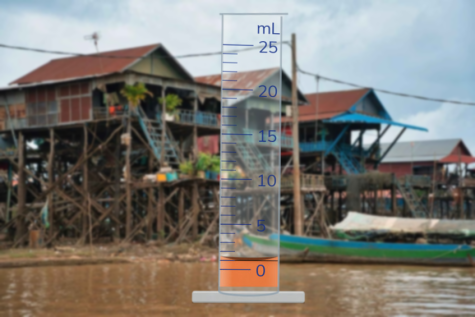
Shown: value=1 unit=mL
